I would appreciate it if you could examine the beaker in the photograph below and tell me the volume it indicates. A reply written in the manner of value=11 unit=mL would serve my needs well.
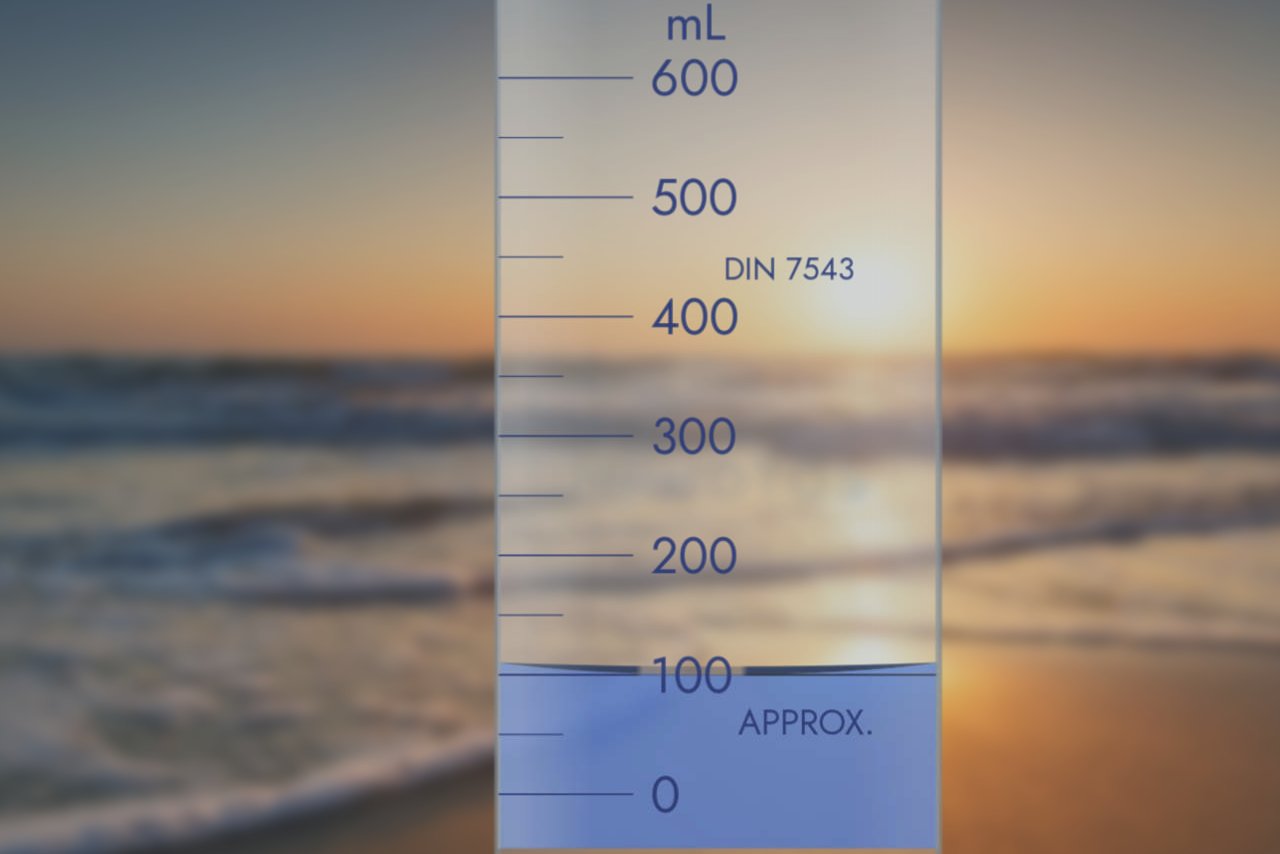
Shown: value=100 unit=mL
